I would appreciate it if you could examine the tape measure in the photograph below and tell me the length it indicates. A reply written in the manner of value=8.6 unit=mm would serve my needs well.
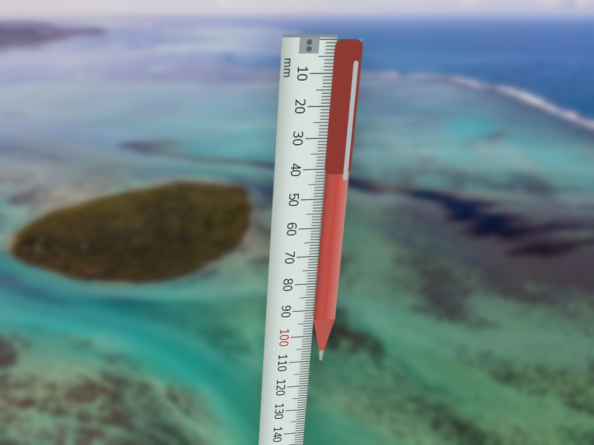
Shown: value=110 unit=mm
